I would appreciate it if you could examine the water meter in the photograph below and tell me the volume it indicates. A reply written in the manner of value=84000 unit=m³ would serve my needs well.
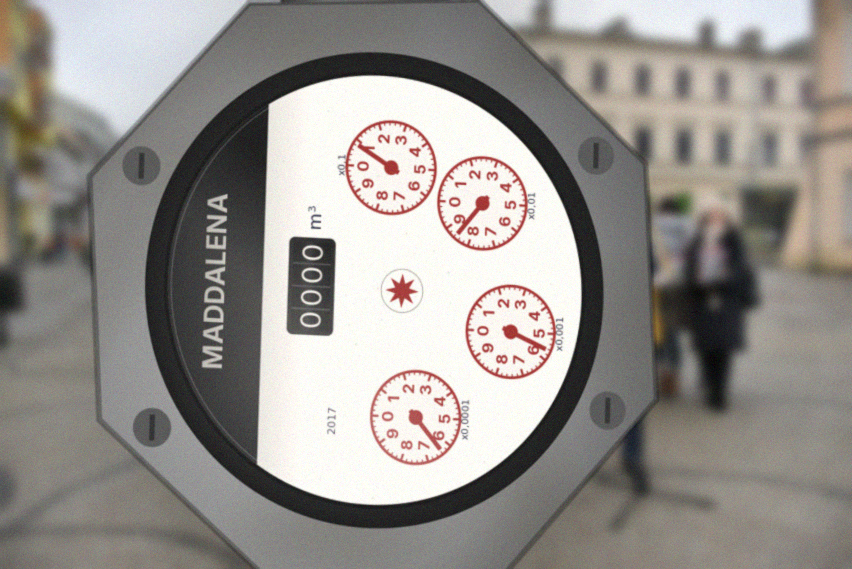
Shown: value=0.0856 unit=m³
